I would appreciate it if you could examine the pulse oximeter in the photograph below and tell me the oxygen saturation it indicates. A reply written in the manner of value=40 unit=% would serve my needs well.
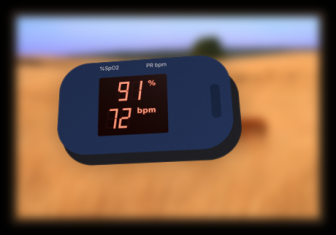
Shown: value=91 unit=%
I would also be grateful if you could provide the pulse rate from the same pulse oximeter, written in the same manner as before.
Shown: value=72 unit=bpm
